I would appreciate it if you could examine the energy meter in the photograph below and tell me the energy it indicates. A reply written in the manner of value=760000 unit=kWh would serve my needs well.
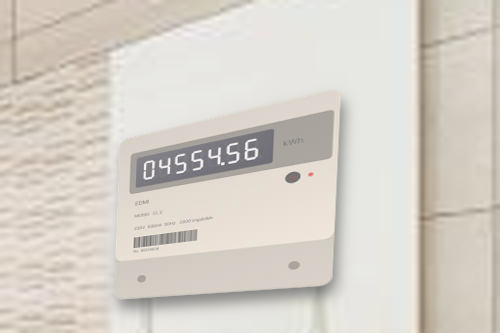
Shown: value=4554.56 unit=kWh
